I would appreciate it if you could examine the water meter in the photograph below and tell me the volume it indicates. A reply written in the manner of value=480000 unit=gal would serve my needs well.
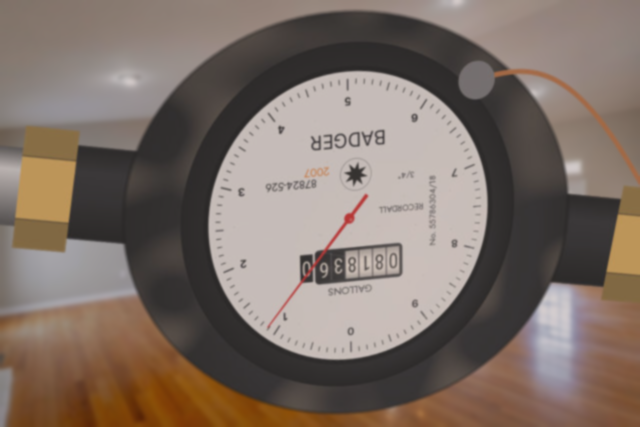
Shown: value=818361.1 unit=gal
